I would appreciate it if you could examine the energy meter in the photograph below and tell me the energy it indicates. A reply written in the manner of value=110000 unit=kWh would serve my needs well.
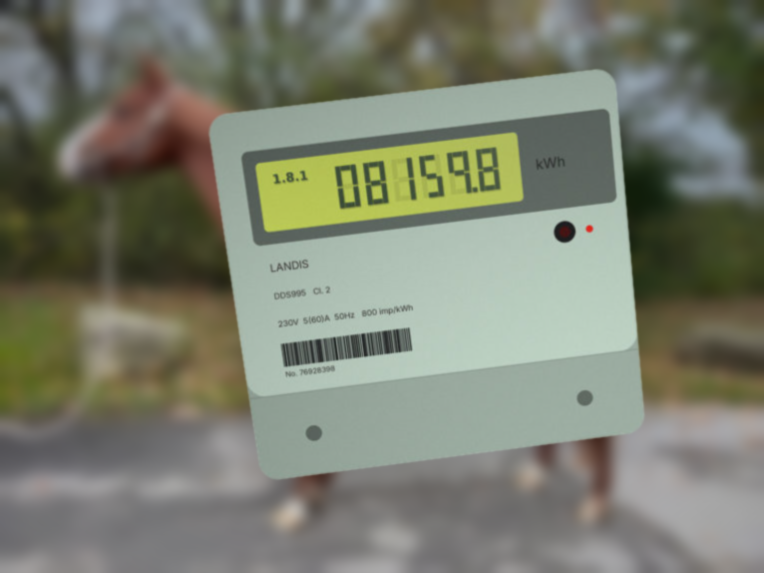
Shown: value=8159.8 unit=kWh
